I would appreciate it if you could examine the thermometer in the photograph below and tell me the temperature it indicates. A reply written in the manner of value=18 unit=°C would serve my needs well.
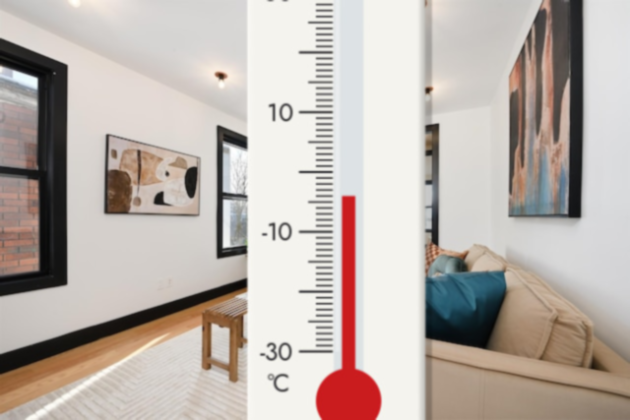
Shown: value=-4 unit=°C
